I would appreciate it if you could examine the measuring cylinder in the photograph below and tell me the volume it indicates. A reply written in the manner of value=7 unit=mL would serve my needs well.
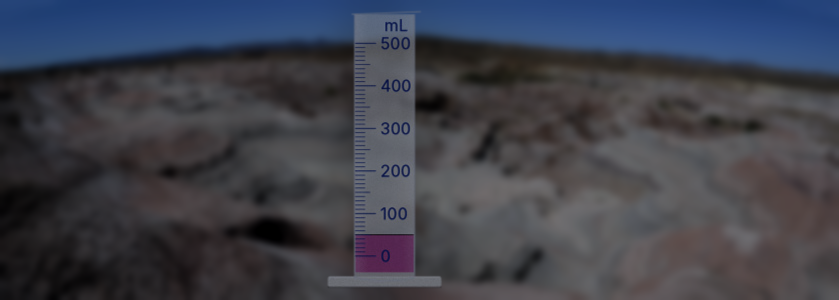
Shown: value=50 unit=mL
